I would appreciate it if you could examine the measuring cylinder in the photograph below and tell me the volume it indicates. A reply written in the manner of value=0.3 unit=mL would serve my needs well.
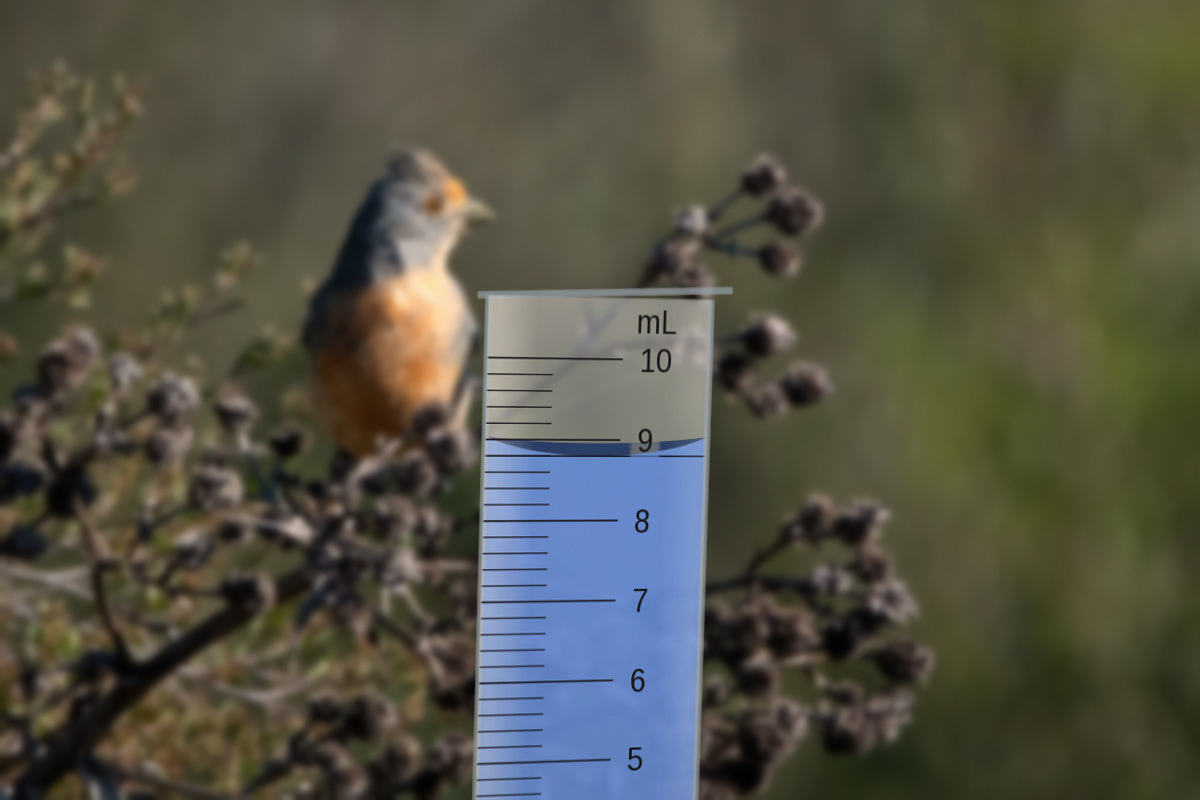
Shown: value=8.8 unit=mL
